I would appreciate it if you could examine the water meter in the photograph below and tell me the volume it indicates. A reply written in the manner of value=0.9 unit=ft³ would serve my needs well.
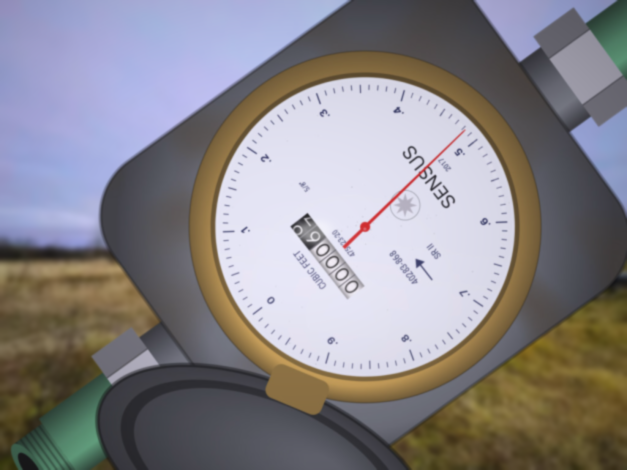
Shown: value=66.48 unit=ft³
